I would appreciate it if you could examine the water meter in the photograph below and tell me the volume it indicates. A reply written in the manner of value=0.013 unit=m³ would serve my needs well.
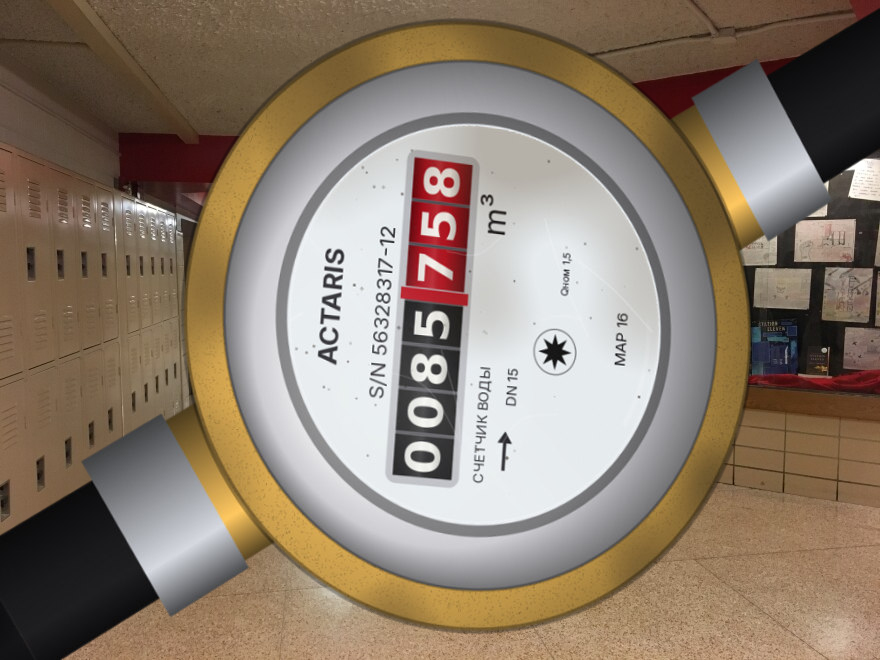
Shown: value=85.758 unit=m³
